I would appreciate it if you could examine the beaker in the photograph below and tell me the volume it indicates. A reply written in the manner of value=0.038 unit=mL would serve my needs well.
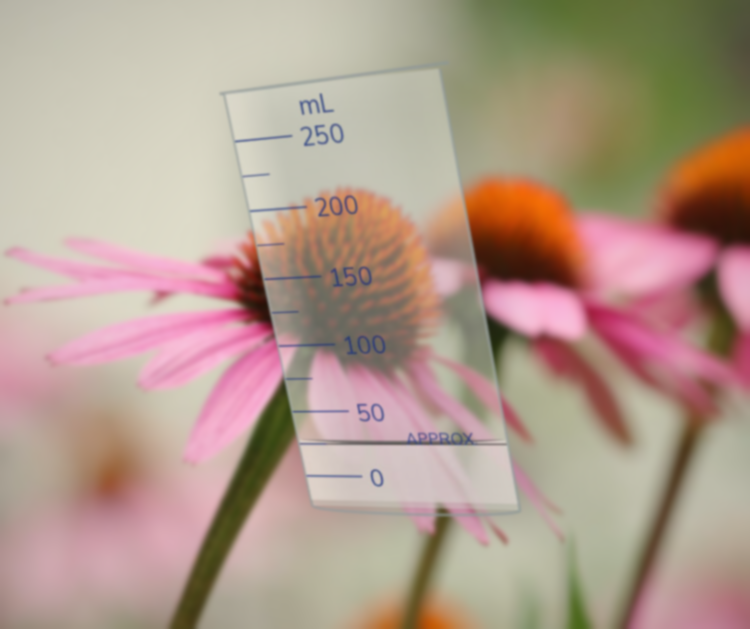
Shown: value=25 unit=mL
